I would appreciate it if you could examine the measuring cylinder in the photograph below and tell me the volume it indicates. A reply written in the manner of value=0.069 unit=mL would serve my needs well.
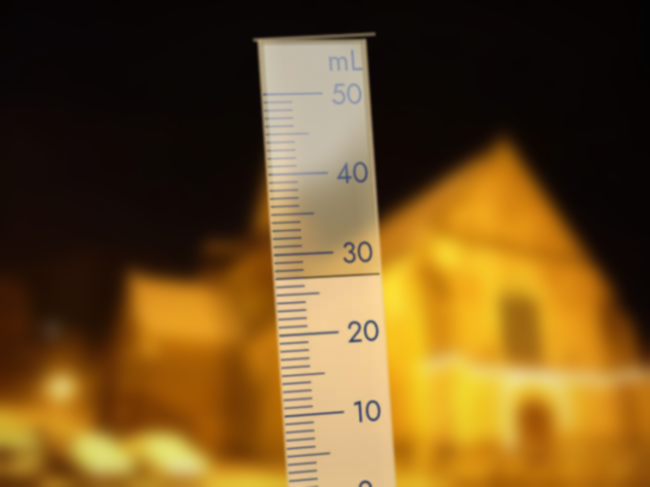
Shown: value=27 unit=mL
